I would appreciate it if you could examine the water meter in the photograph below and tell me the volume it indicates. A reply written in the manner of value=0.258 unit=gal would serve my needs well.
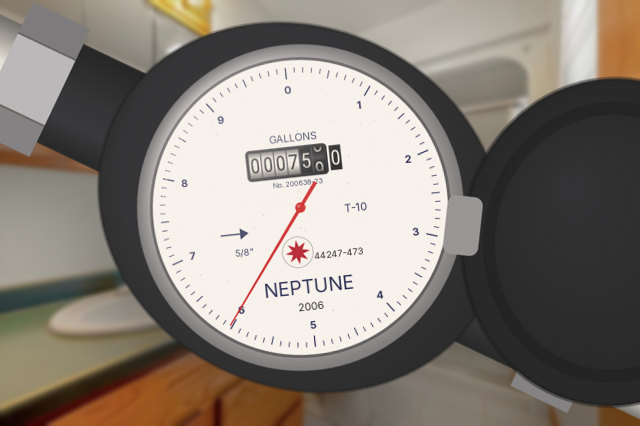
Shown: value=7586.0 unit=gal
